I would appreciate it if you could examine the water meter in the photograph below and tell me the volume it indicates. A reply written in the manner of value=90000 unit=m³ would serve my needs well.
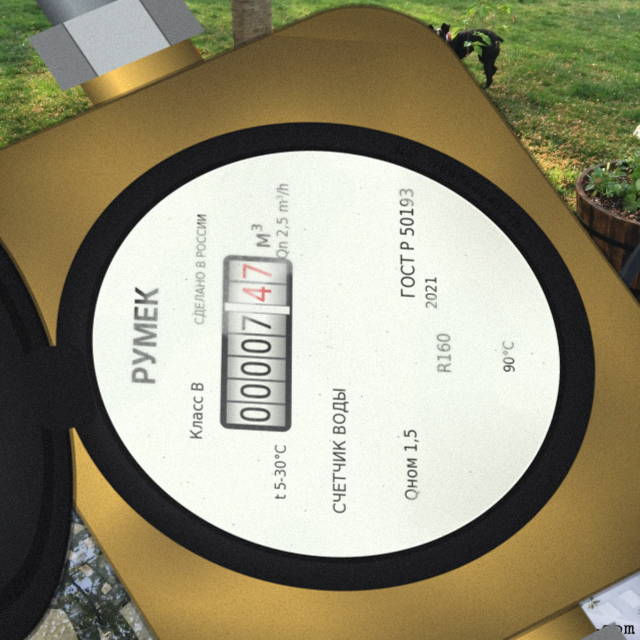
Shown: value=7.47 unit=m³
